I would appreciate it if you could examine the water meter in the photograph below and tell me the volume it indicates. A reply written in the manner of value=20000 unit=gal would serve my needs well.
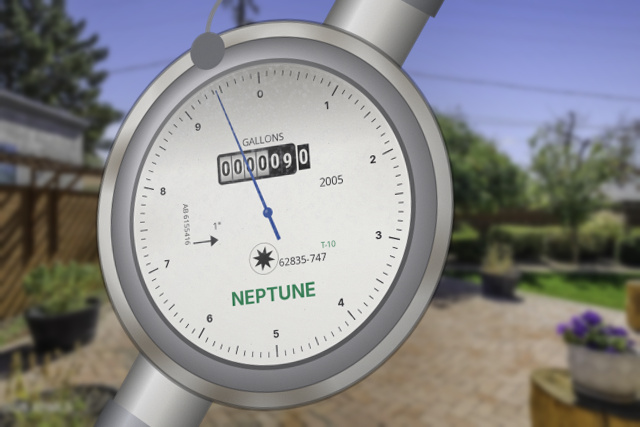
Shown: value=89.4 unit=gal
